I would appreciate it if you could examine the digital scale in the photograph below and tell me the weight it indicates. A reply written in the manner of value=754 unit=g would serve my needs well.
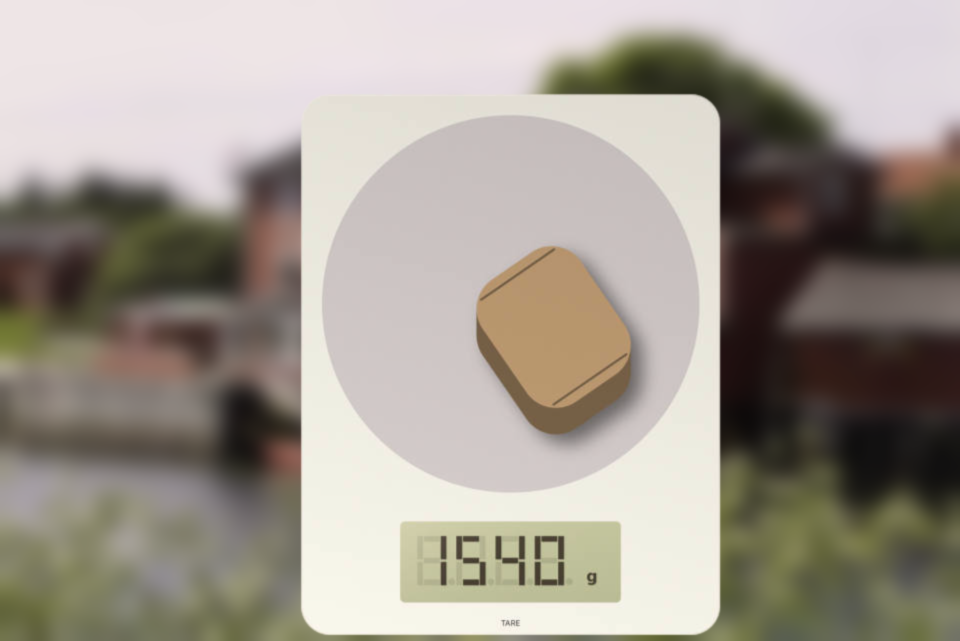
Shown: value=1540 unit=g
